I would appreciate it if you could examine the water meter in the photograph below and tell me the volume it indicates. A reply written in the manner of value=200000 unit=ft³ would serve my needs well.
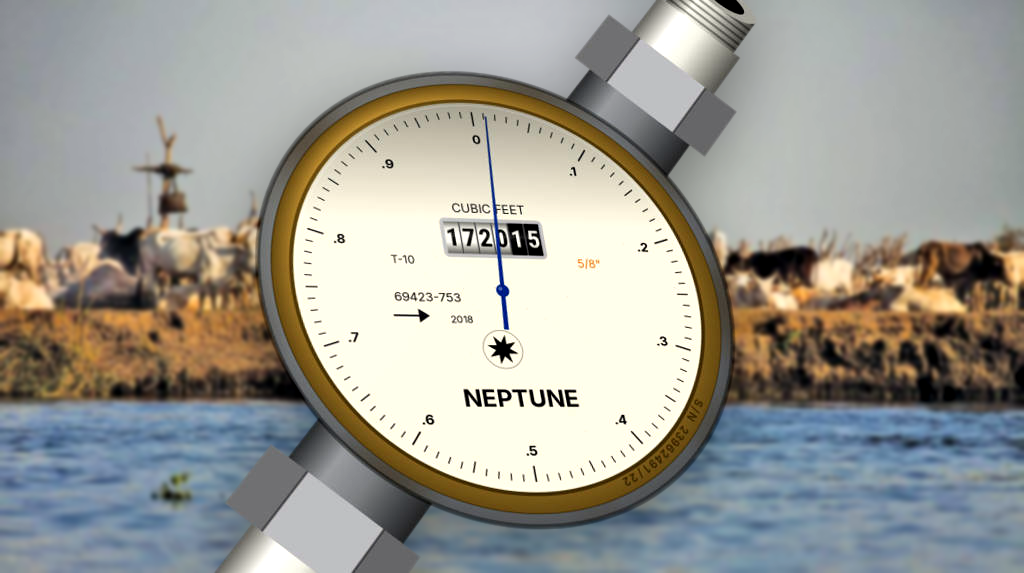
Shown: value=172015.01 unit=ft³
